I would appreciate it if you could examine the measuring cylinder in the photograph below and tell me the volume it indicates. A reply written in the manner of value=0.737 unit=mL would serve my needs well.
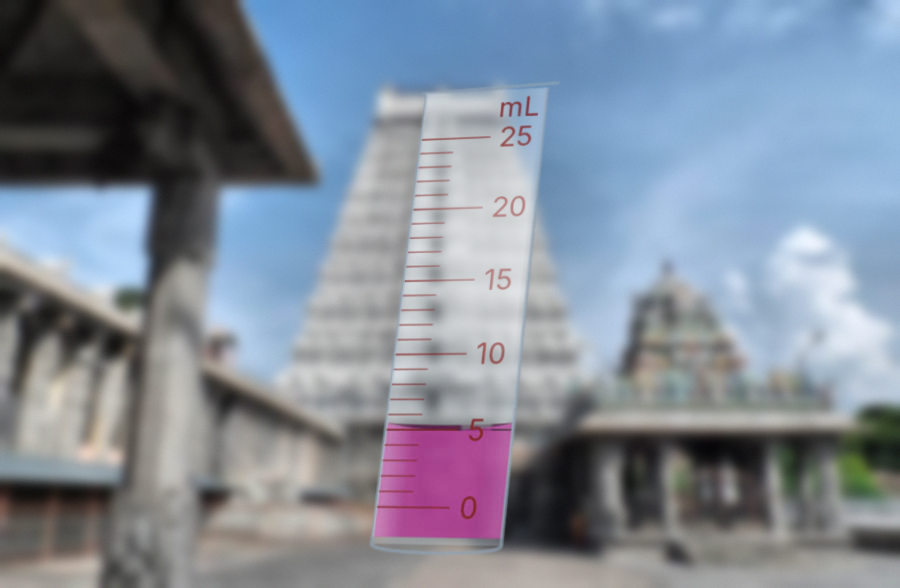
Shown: value=5 unit=mL
